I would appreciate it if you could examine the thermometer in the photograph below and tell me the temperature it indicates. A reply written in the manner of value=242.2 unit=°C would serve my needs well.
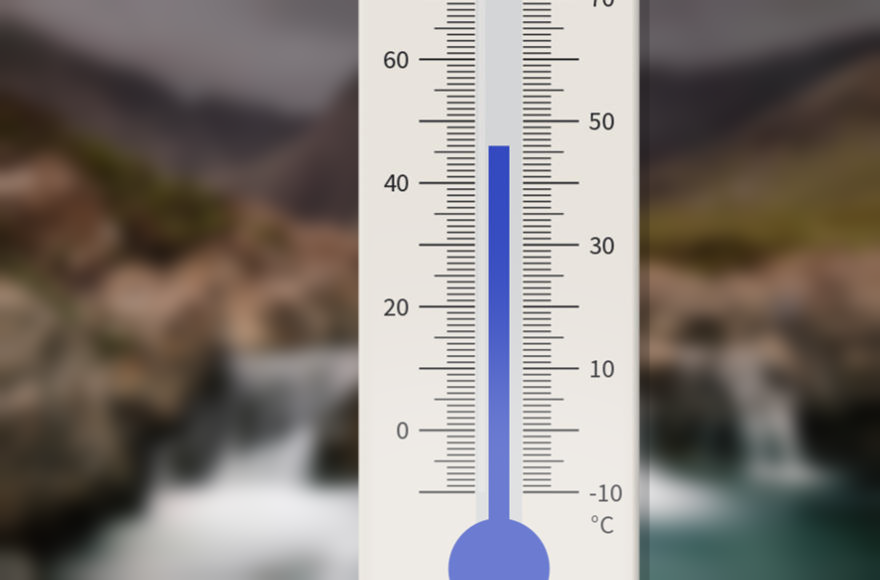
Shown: value=46 unit=°C
